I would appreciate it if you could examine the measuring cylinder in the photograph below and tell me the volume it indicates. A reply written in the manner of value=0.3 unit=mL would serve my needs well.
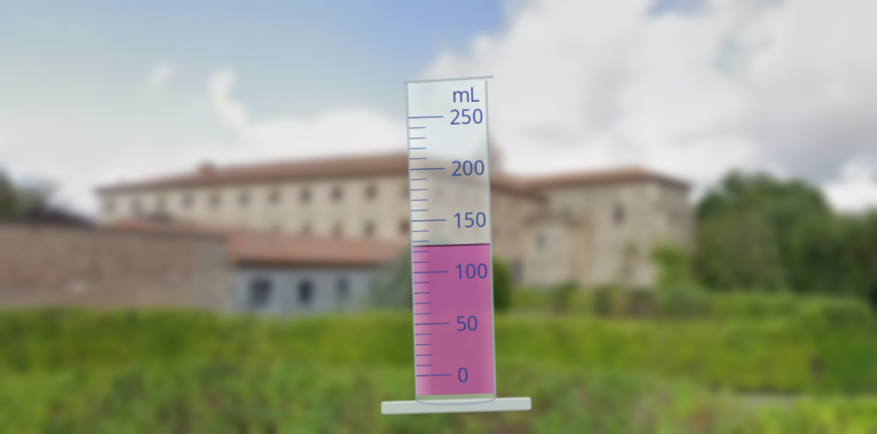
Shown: value=125 unit=mL
